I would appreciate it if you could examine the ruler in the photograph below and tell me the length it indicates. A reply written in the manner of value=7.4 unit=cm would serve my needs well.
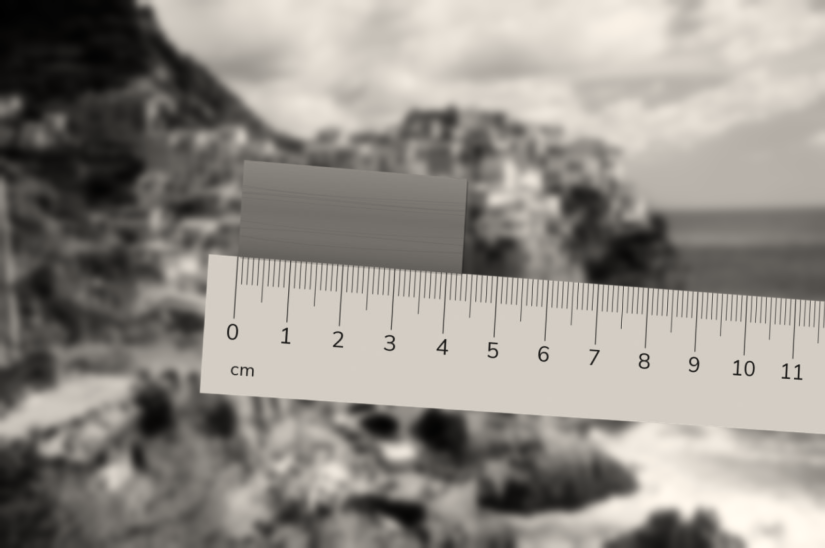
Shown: value=4.3 unit=cm
